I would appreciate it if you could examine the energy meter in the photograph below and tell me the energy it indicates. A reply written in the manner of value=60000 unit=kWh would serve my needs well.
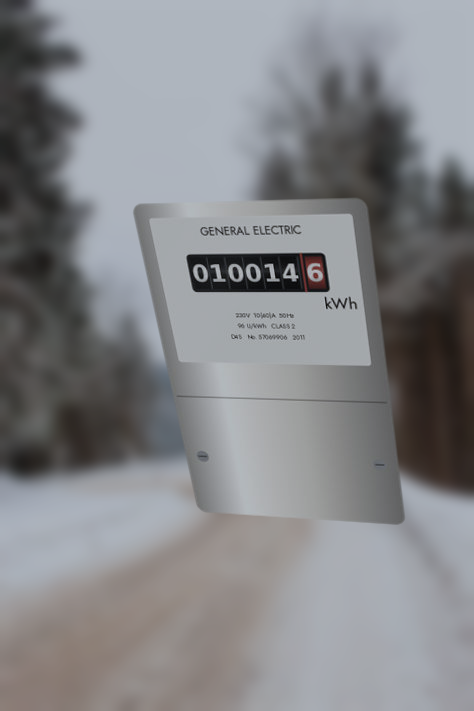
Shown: value=10014.6 unit=kWh
